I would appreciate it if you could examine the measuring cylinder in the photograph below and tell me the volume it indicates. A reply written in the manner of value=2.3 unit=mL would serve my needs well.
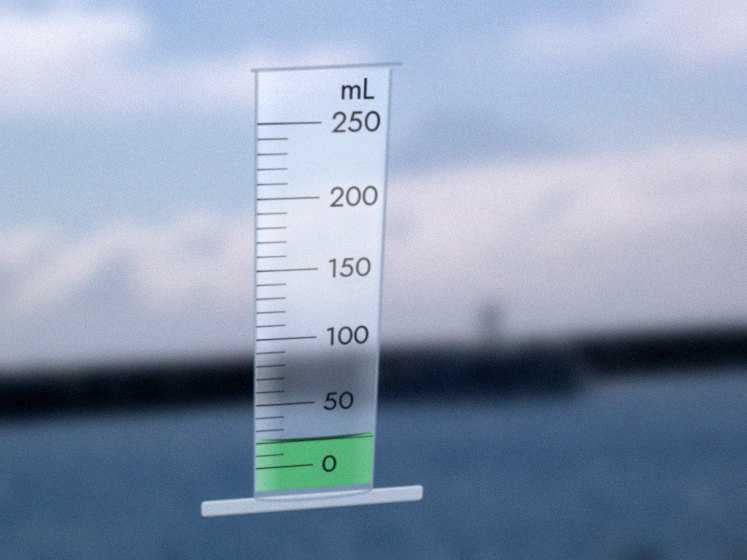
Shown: value=20 unit=mL
